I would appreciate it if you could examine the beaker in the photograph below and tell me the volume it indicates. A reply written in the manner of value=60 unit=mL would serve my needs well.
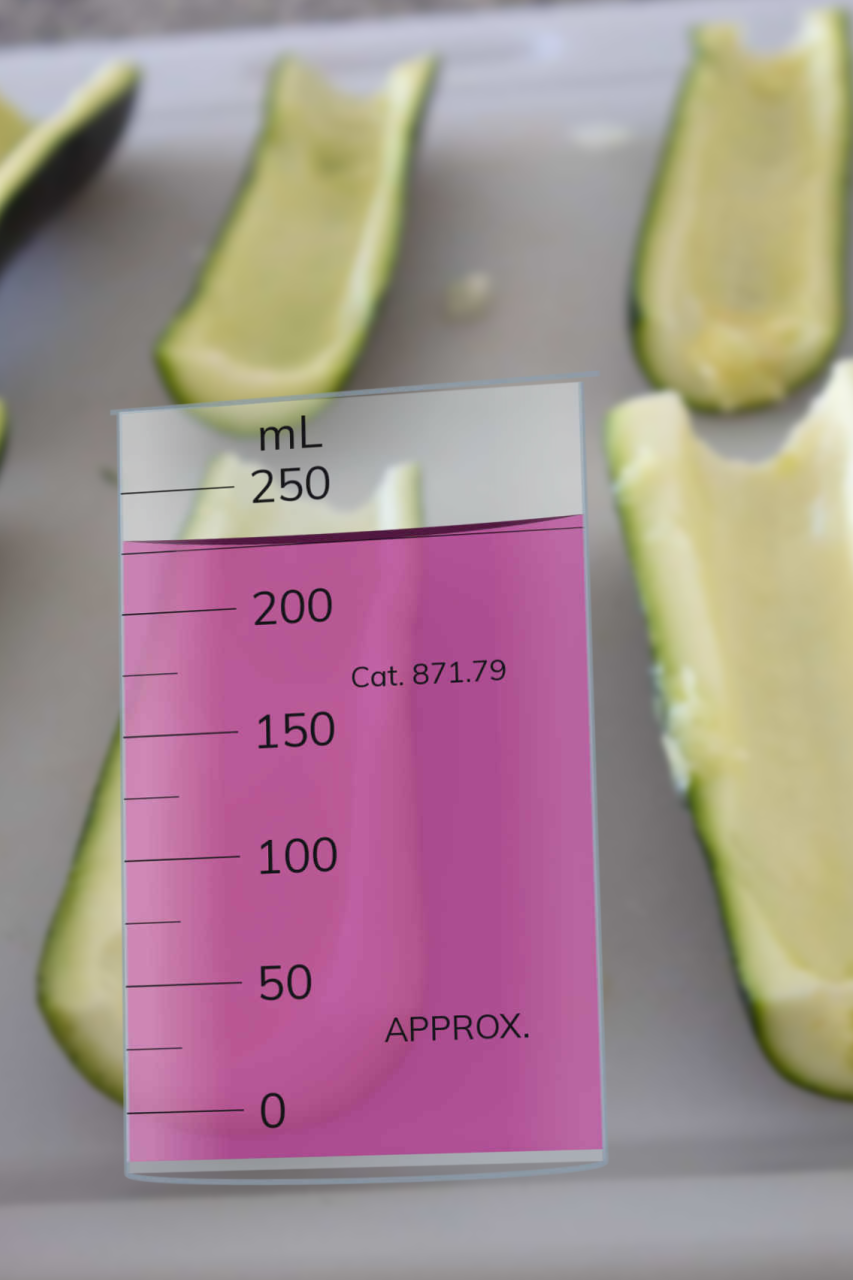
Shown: value=225 unit=mL
